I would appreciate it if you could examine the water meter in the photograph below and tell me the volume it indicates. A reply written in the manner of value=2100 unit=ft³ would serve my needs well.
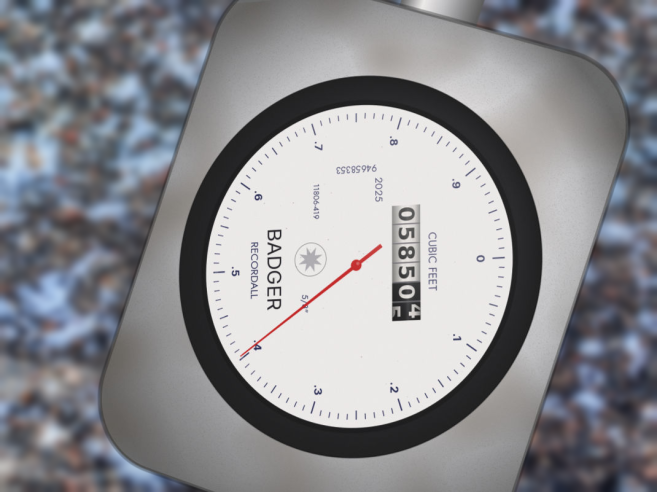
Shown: value=58504.40 unit=ft³
